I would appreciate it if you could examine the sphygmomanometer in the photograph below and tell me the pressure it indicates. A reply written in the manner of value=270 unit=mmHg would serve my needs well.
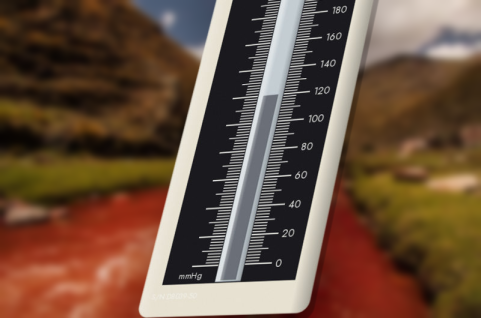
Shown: value=120 unit=mmHg
